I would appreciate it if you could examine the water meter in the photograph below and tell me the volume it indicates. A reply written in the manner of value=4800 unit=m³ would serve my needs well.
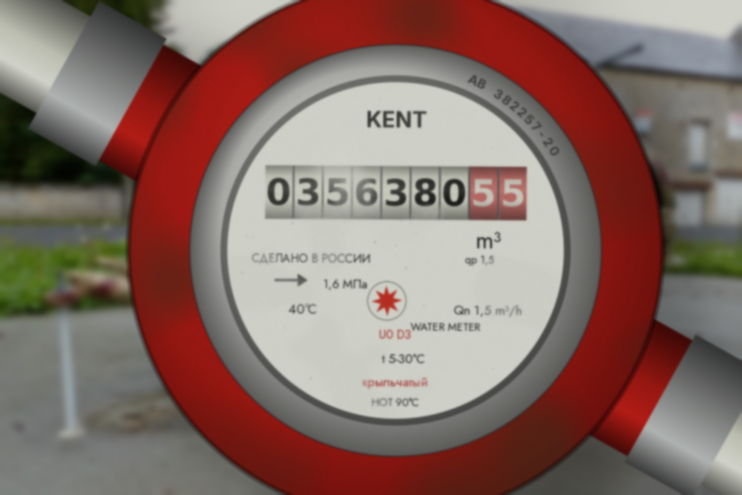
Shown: value=356380.55 unit=m³
